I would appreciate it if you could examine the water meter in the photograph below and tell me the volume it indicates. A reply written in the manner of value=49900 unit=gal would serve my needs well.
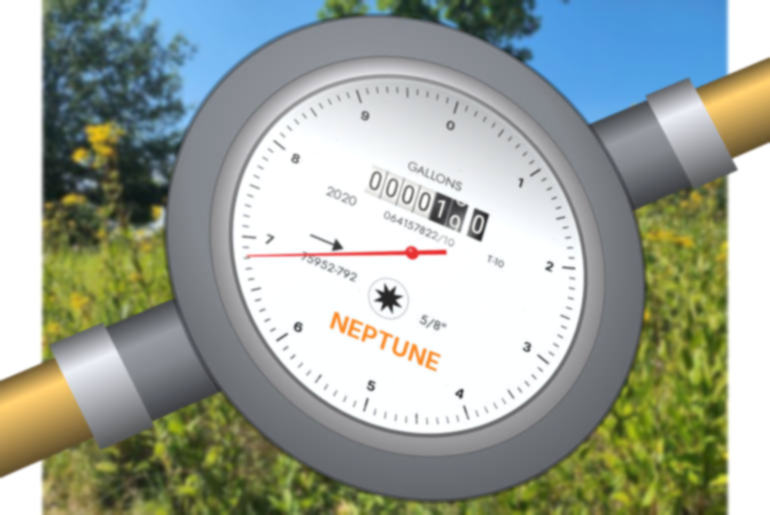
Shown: value=186.8 unit=gal
